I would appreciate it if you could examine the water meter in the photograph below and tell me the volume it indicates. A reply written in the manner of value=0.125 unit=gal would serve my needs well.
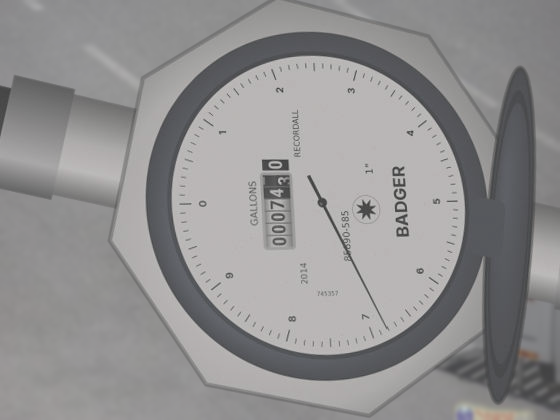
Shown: value=7426.8 unit=gal
